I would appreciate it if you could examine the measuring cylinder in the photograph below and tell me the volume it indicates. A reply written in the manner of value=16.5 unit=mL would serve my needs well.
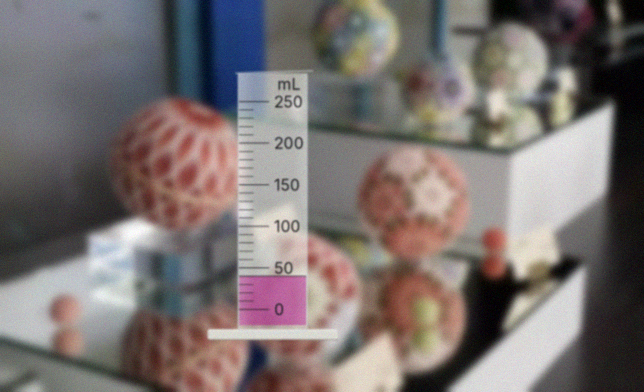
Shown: value=40 unit=mL
